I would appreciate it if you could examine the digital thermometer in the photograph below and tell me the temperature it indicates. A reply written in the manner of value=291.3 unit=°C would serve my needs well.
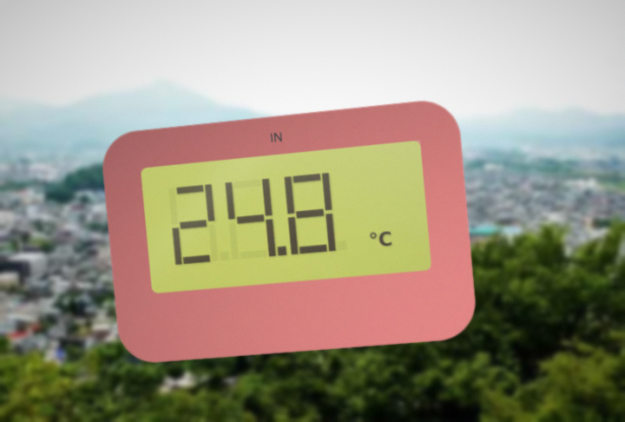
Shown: value=24.8 unit=°C
